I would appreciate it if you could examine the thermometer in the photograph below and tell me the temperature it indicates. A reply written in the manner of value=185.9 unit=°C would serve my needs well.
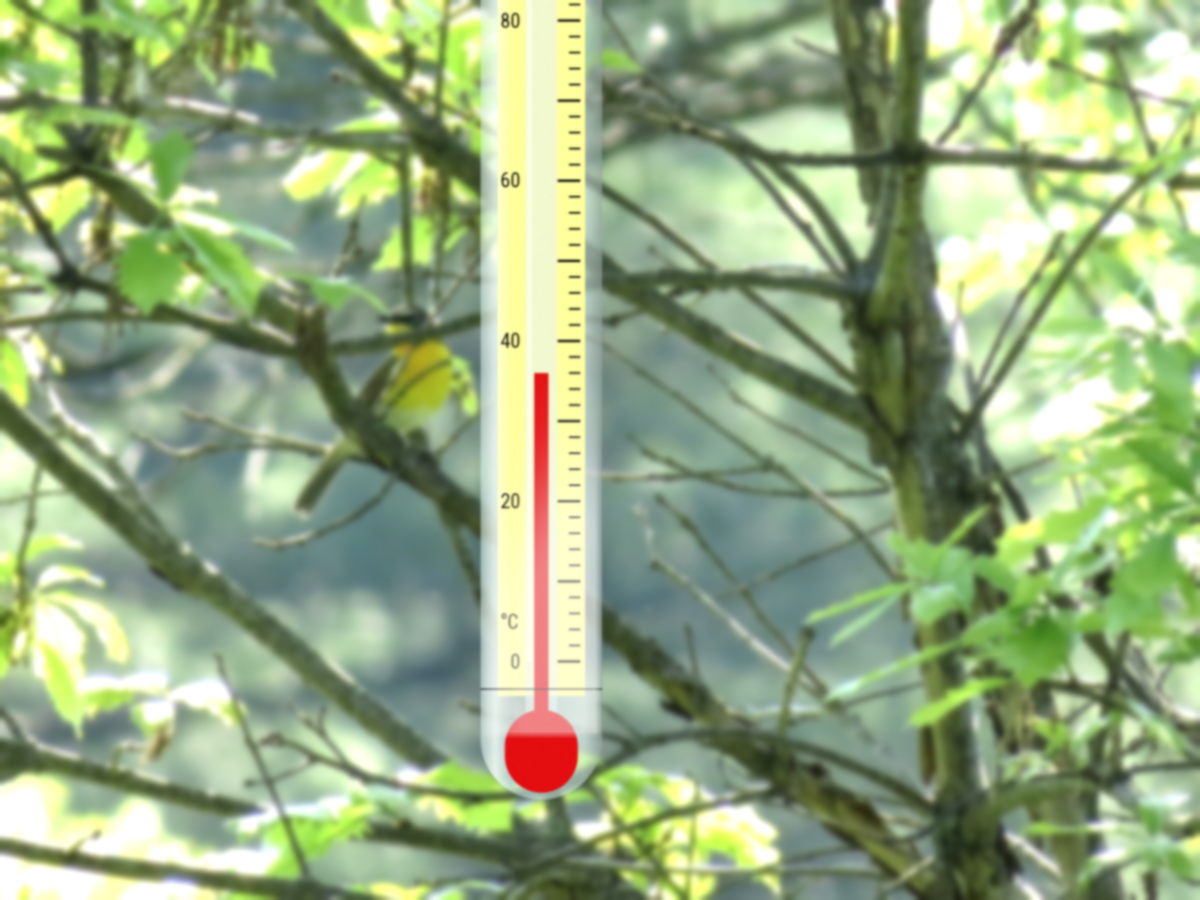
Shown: value=36 unit=°C
